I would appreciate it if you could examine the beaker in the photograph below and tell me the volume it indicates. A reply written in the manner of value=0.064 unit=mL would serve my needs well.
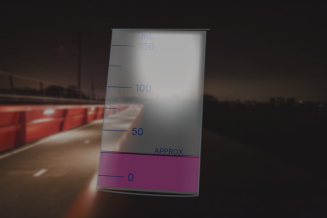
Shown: value=25 unit=mL
